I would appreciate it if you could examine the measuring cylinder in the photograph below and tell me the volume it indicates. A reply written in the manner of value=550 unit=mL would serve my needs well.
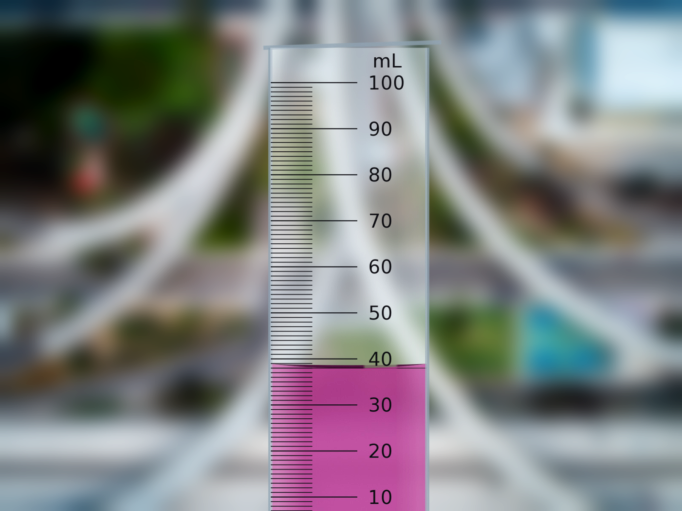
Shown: value=38 unit=mL
